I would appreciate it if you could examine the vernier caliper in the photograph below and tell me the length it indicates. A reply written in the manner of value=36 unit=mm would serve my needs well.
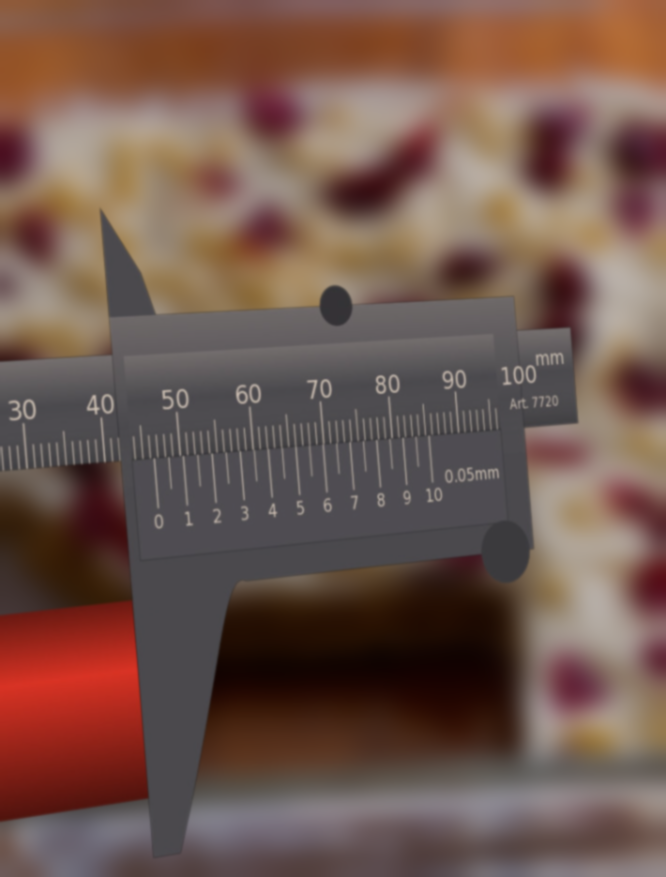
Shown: value=46.5 unit=mm
